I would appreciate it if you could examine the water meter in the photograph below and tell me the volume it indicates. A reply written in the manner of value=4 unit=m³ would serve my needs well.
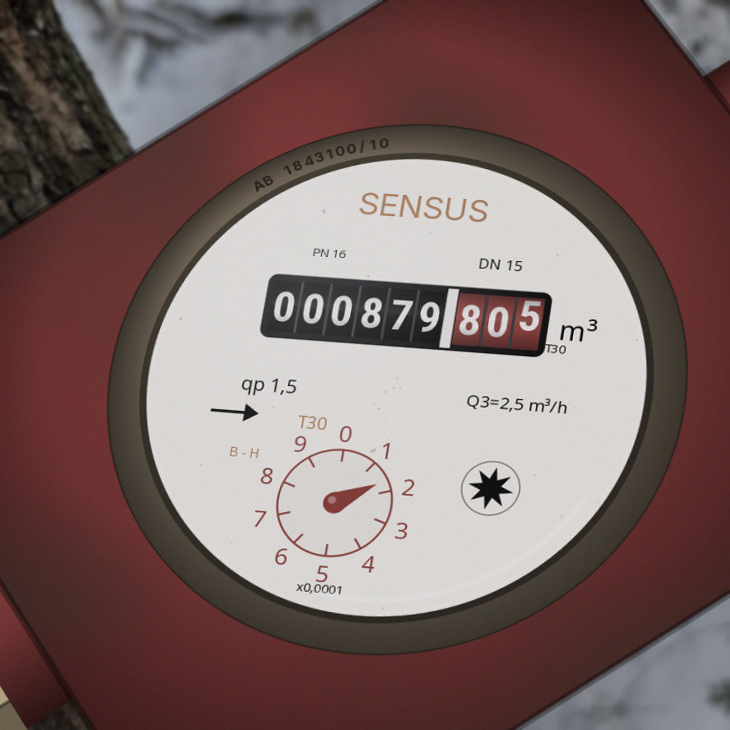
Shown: value=879.8051 unit=m³
